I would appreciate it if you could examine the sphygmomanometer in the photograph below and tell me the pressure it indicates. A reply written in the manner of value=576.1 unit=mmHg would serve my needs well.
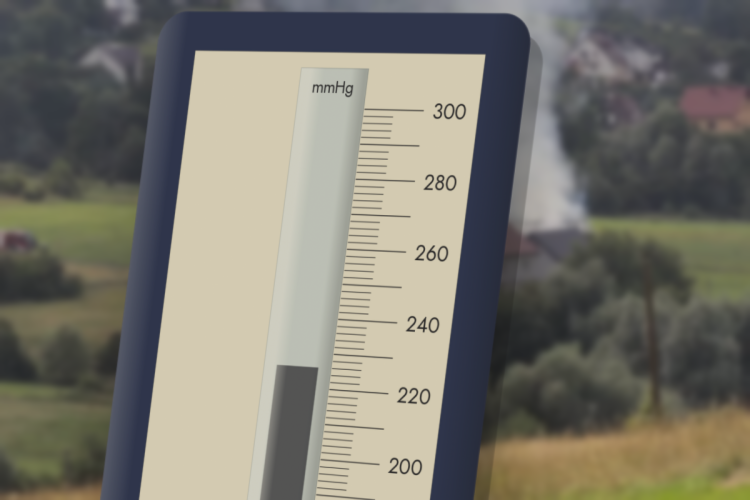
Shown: value=226 unit=mmHg
